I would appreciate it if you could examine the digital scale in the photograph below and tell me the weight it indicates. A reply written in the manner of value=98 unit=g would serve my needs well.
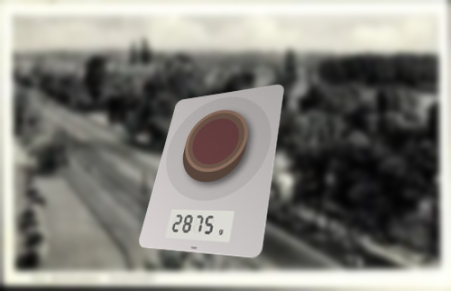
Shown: value=2875 unit=g
